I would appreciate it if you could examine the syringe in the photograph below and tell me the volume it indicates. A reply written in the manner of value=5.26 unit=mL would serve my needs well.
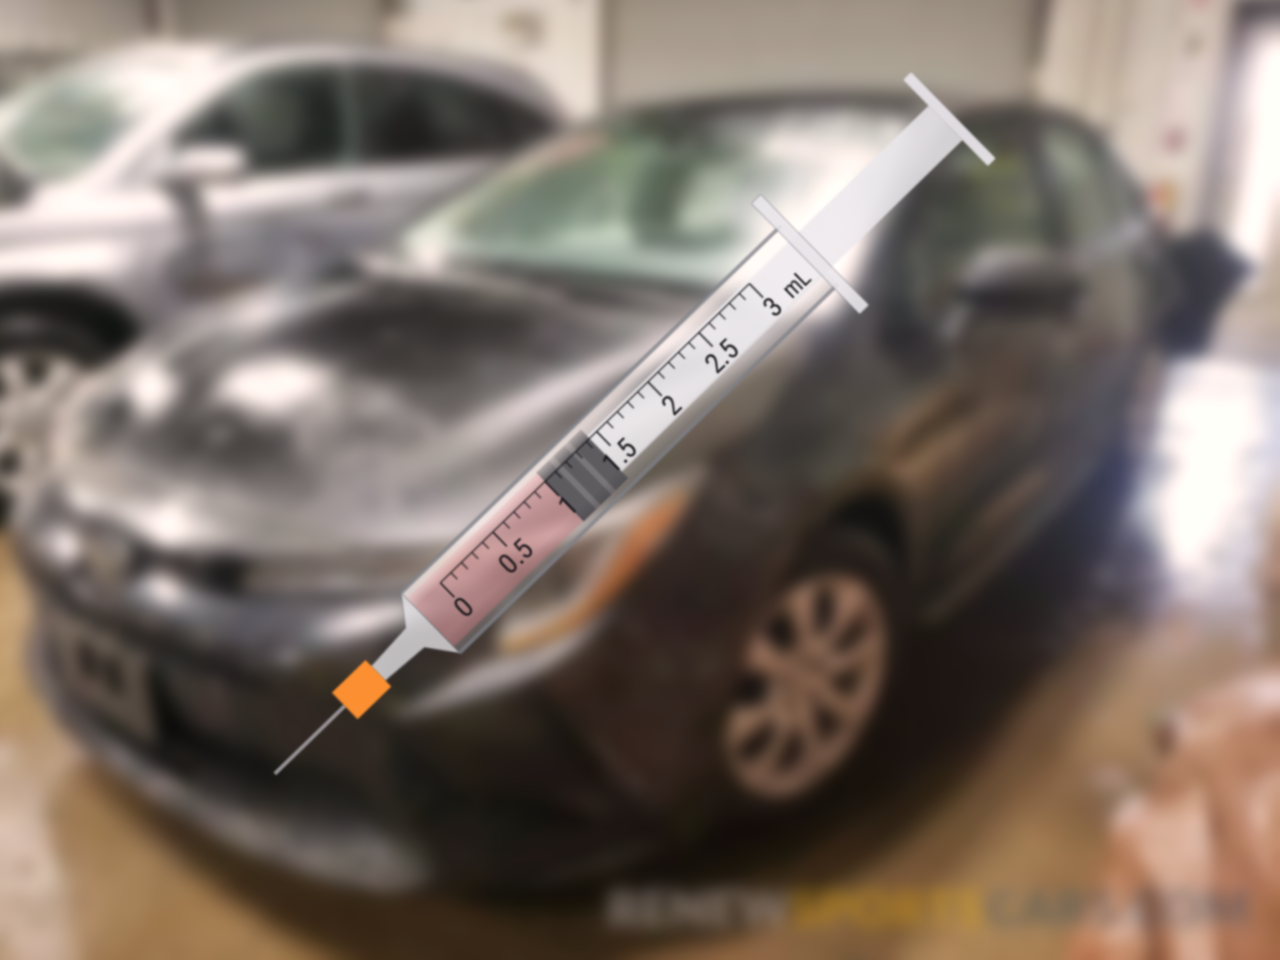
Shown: value=1 unit=mL
